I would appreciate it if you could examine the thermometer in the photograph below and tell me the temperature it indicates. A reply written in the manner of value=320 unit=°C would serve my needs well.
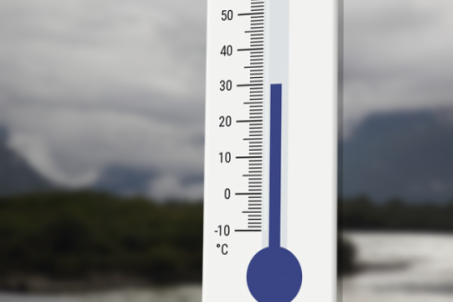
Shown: value=30 unit=°C
